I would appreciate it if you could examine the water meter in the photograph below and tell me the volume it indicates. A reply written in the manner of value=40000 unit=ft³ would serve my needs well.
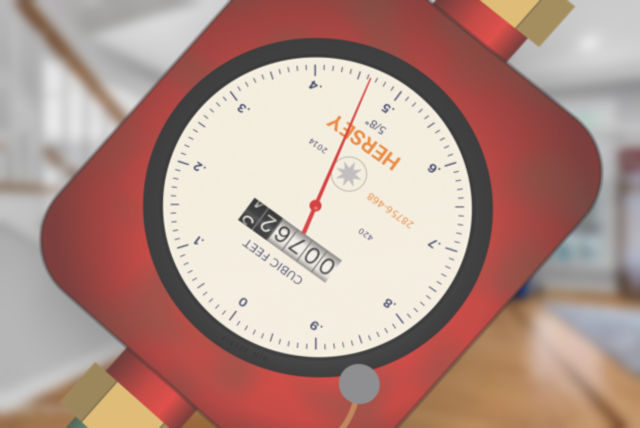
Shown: value=7623.46 unit=ft³
